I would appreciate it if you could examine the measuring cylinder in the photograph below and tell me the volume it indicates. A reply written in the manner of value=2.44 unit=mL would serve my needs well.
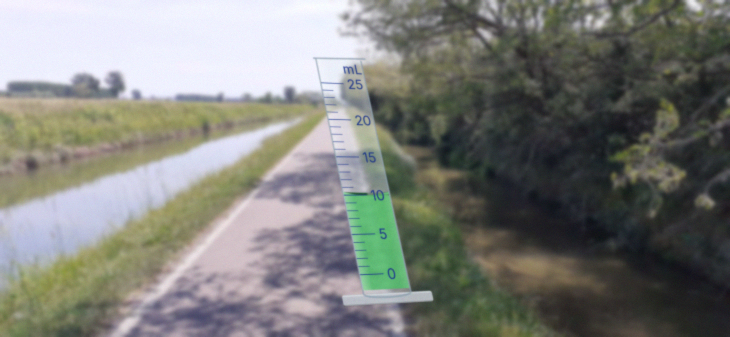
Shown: value=10 unit=mL
